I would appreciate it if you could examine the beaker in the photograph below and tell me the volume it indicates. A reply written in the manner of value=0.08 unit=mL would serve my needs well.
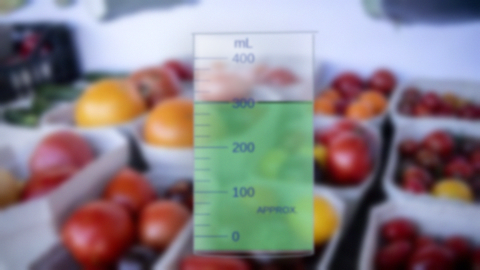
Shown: value=300 unit=mL
